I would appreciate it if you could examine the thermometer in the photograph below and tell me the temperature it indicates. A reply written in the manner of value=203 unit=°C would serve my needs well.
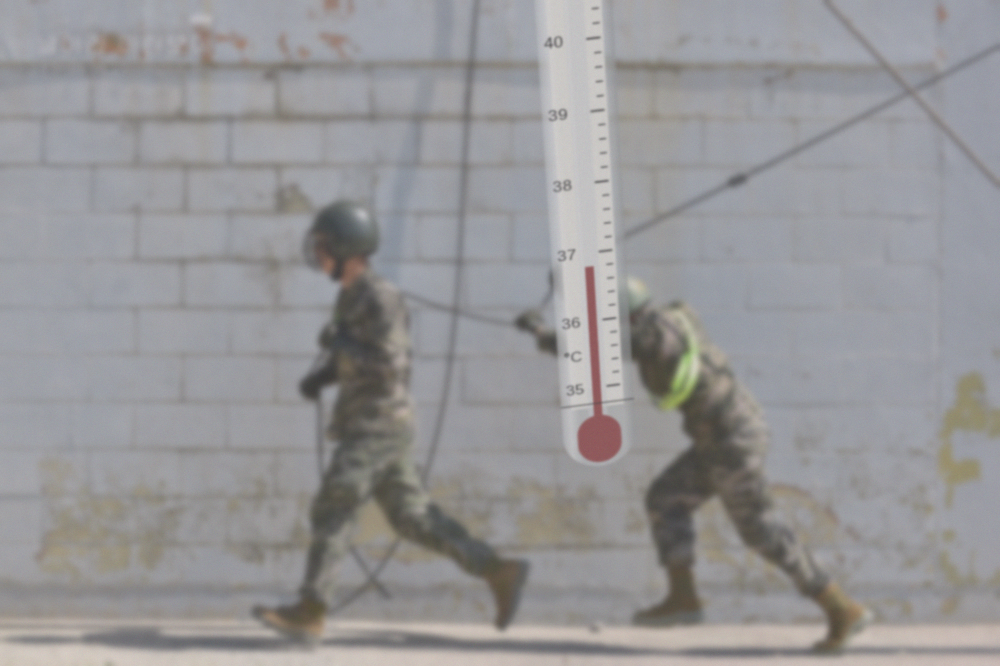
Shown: value=36.8 unit=°C
